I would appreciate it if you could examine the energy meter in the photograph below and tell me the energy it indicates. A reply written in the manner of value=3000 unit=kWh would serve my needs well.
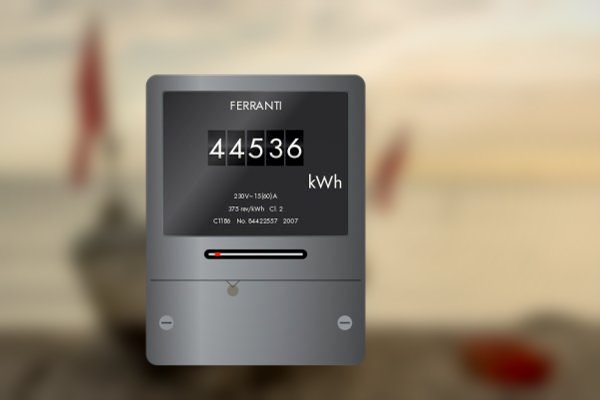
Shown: value=44536 unit=kWh
